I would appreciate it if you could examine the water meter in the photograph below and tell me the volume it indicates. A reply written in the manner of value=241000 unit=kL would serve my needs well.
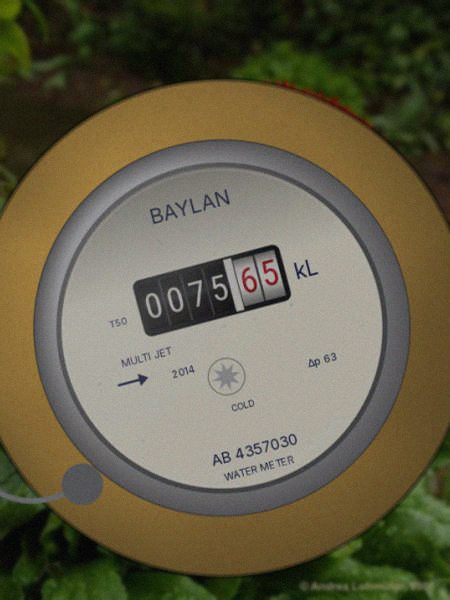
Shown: value=75.65 unit=kL
